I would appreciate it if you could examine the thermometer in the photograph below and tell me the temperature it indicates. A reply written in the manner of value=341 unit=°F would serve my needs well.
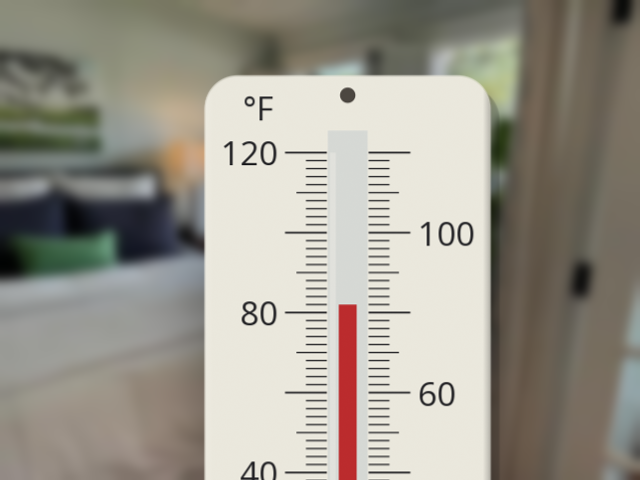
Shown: value=82 unit=°F
